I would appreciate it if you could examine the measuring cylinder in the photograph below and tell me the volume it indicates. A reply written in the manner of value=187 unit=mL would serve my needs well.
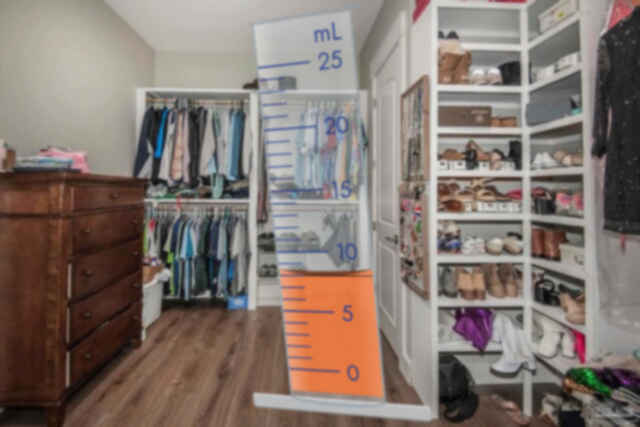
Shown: value=8 unit=mL
